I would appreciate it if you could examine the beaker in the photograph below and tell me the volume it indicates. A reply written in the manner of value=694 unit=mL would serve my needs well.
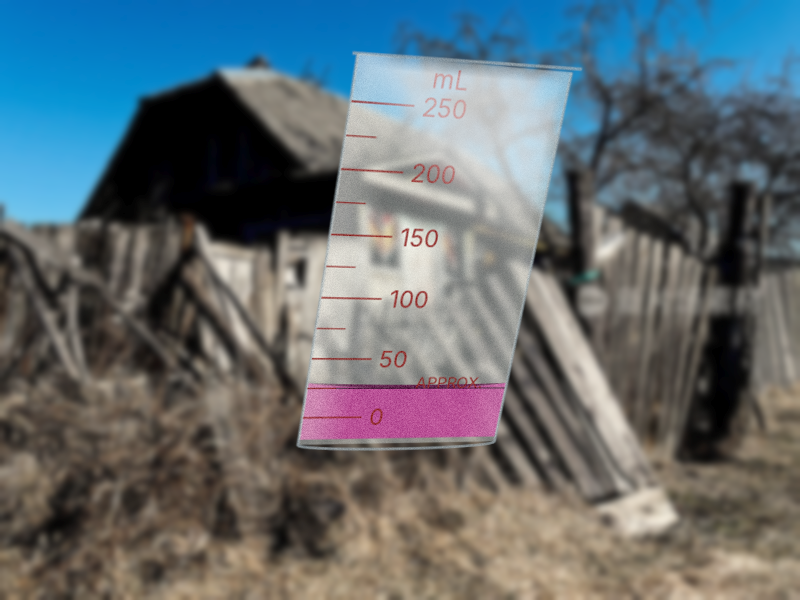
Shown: value=25 unit=mL
